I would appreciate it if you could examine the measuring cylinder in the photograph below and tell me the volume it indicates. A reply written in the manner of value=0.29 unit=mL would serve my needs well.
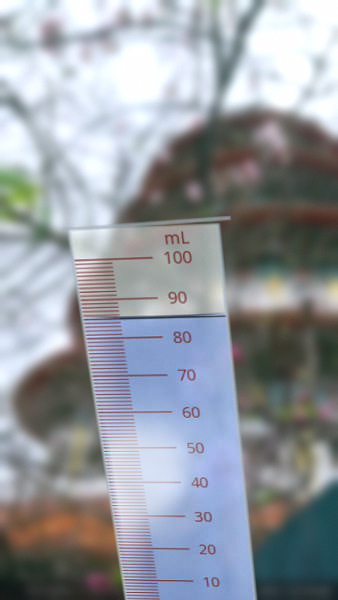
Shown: value=85 unit=mL
